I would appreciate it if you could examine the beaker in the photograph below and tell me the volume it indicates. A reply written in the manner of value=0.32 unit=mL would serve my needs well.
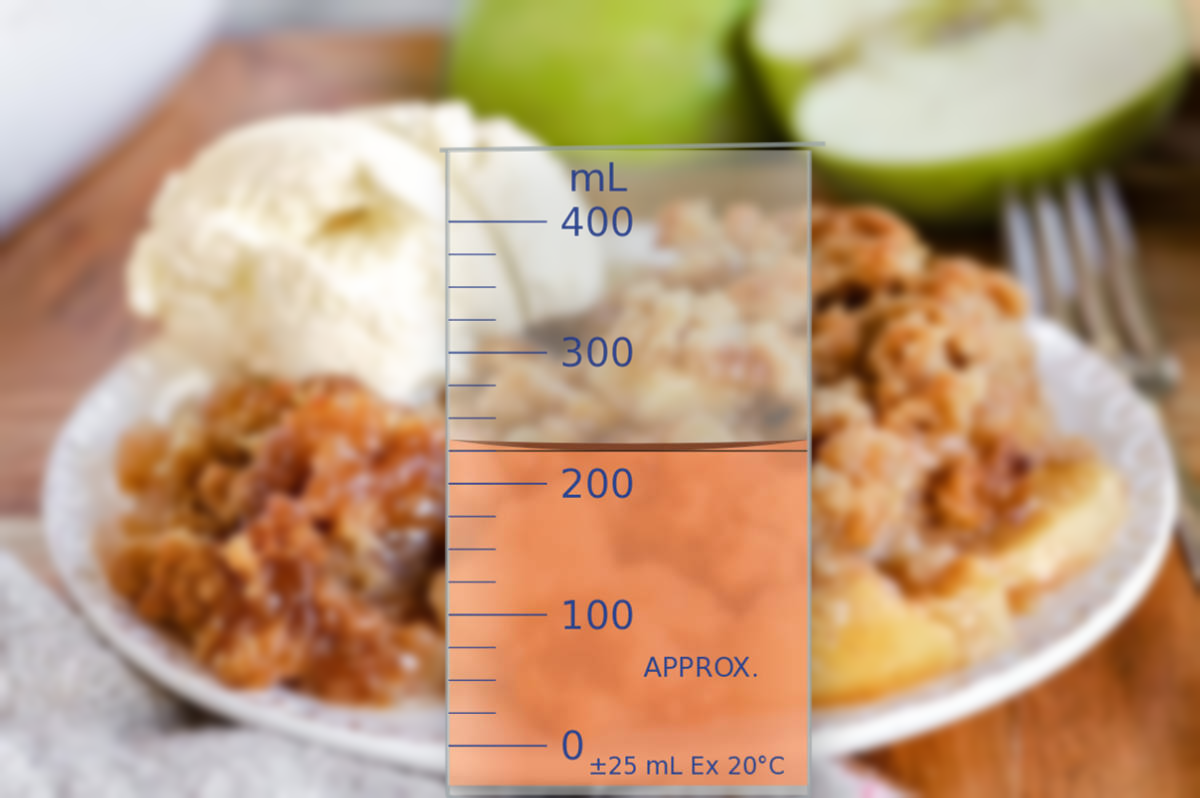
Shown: value=225 unit=mL
